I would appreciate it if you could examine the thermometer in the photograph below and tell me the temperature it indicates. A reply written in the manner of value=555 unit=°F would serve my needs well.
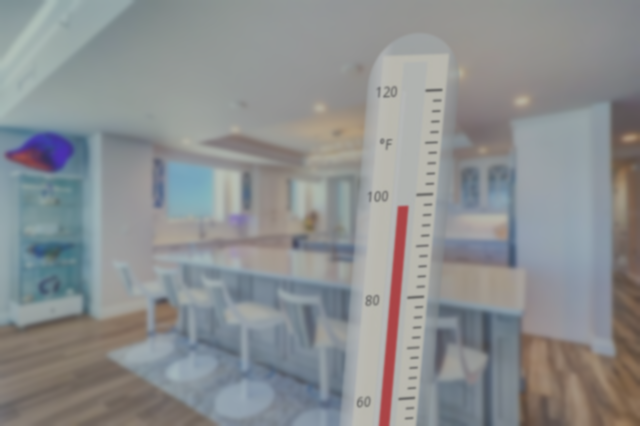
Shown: value=98 unit=°F
